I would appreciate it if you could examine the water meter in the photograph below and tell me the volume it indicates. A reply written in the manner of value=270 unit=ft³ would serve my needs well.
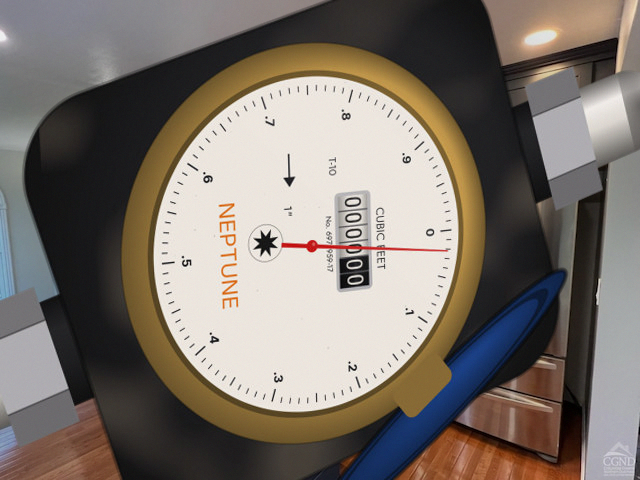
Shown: value=0.02 unit=ft³
